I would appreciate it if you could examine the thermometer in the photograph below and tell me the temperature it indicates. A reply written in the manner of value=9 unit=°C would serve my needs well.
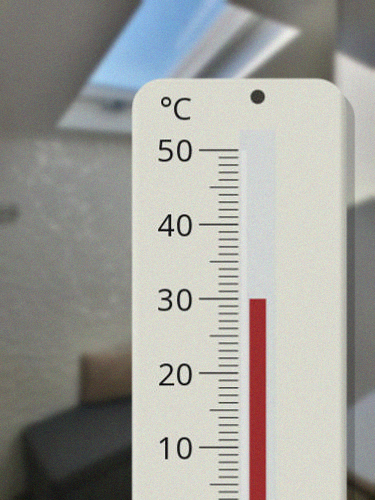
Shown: value=30 unit=°C
